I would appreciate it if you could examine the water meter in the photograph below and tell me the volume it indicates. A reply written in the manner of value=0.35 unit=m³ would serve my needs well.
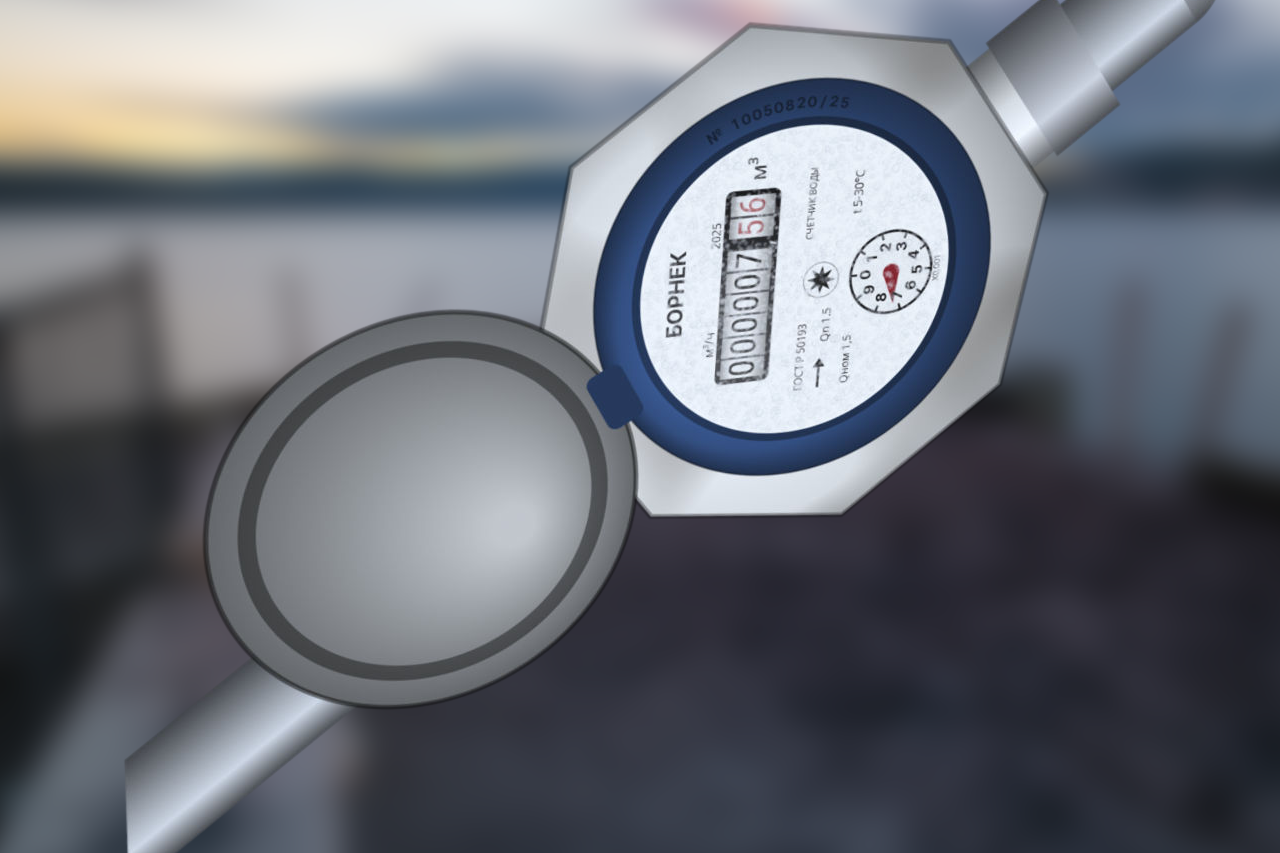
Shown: value=7.567 unit=m³
